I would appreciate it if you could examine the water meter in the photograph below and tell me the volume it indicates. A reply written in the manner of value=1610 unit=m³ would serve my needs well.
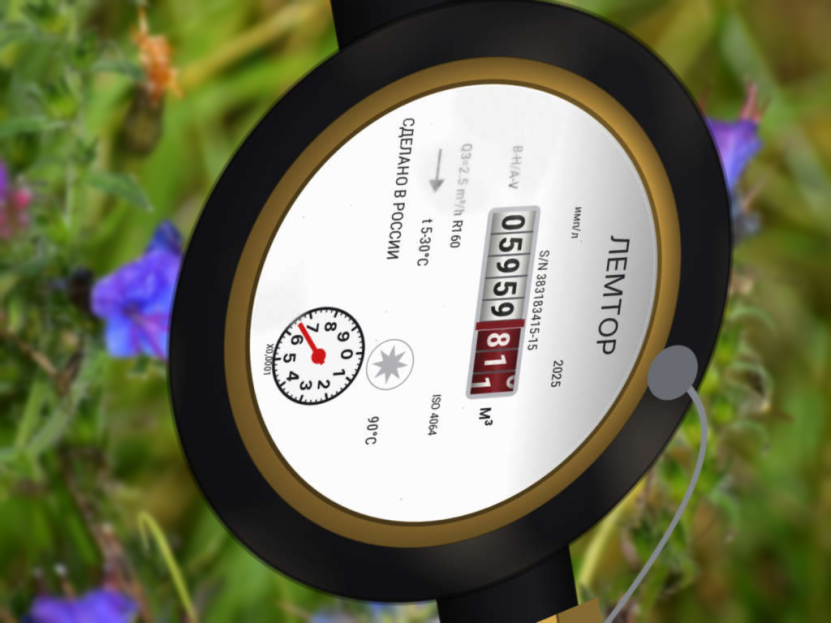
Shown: value=5959.8106 unit=m³
